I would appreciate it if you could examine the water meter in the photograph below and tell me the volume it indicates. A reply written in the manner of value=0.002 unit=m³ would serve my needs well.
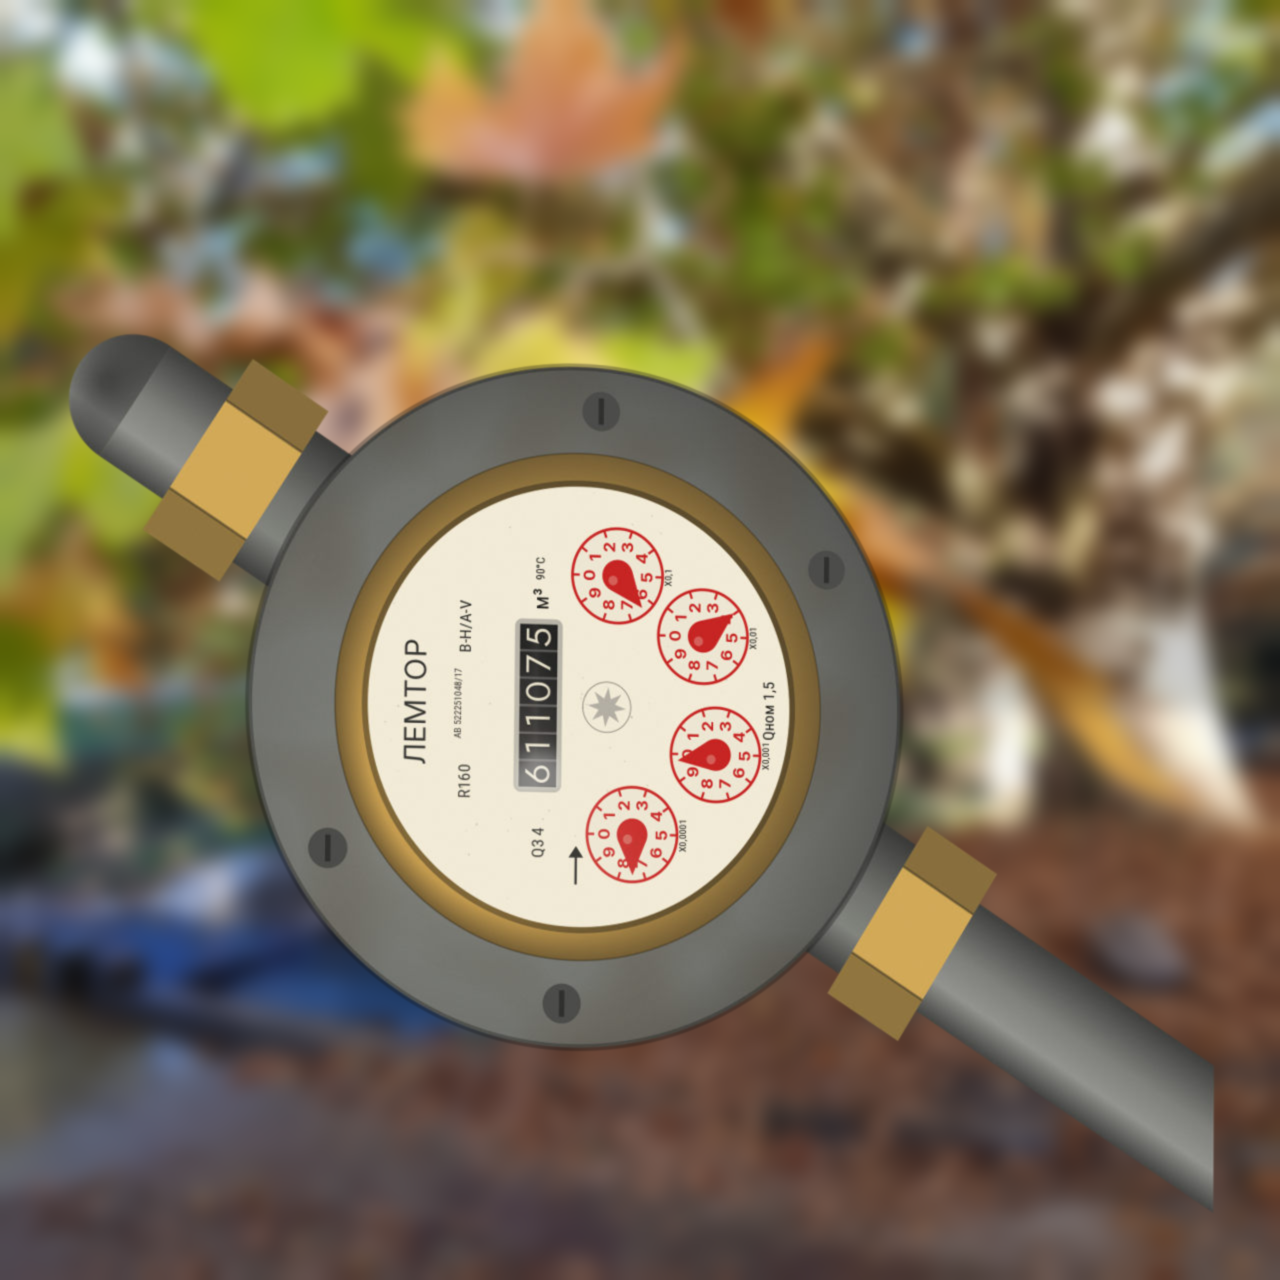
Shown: value=611075.6397 unit=m³
